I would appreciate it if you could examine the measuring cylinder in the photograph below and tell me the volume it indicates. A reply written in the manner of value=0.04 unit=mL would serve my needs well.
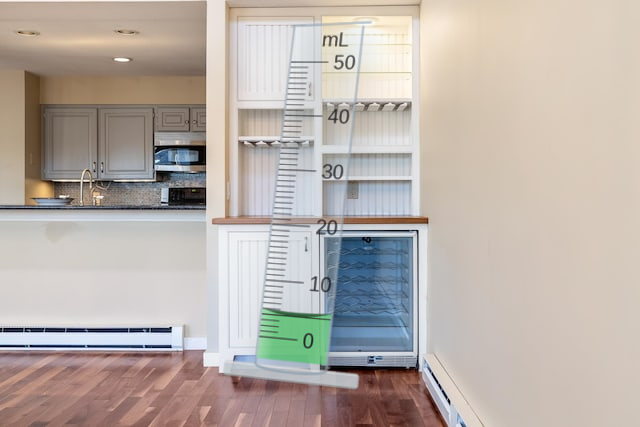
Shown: value=4 unit=mL
